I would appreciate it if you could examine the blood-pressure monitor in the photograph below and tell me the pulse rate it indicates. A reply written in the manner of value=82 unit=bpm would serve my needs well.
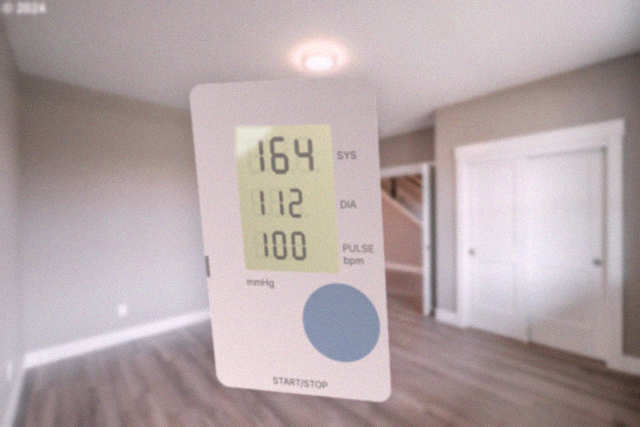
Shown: value=100 unit=bpm
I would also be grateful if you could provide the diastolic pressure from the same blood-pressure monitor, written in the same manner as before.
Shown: value=112 unit=mmHg
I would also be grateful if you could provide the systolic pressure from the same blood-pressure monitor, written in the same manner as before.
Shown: value=164 unit=mmHg
